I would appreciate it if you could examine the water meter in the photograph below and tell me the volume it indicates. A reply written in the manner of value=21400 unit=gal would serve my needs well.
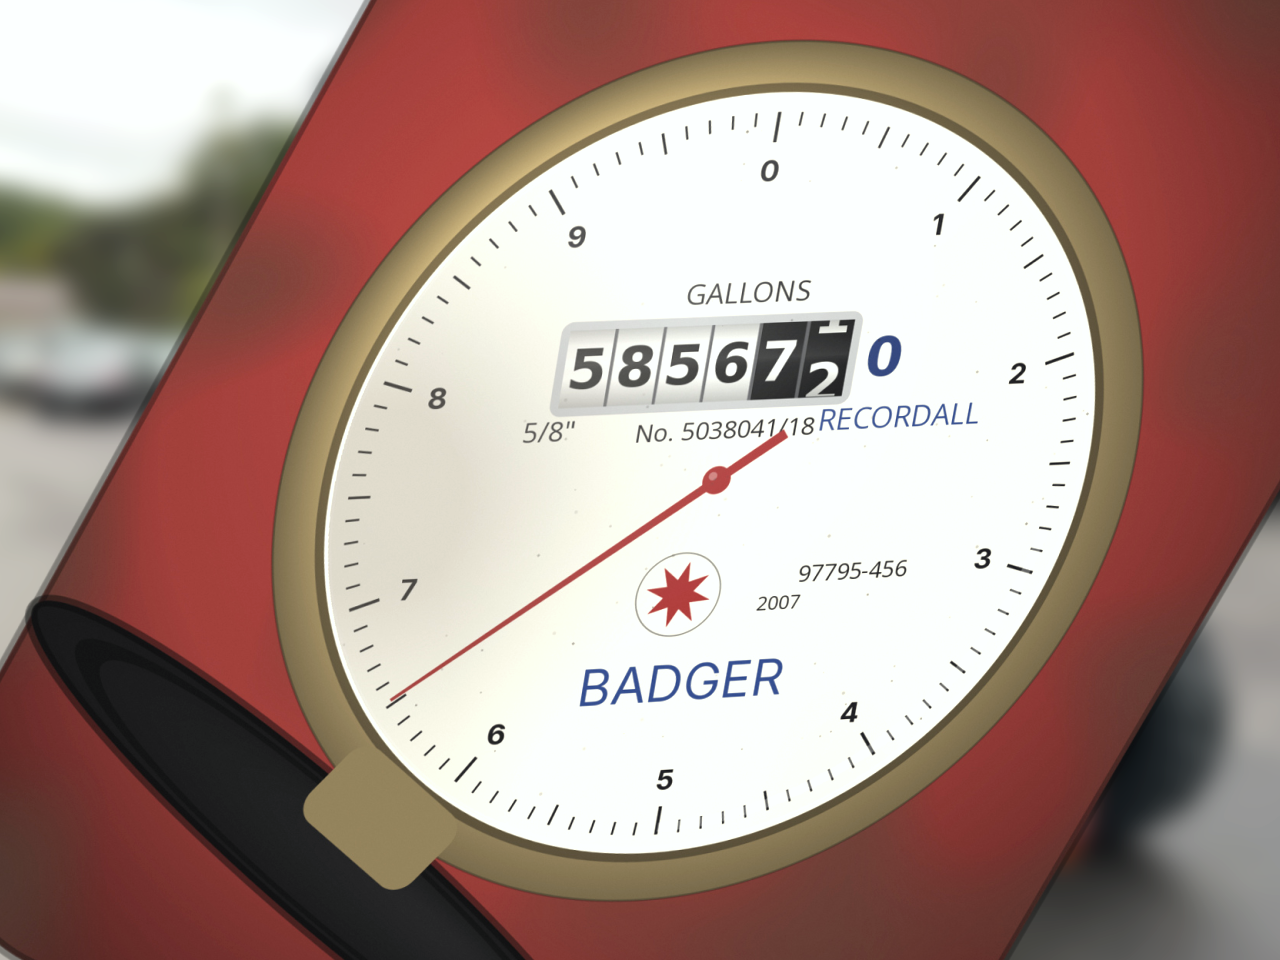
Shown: value=5856716.5 unit=gal
